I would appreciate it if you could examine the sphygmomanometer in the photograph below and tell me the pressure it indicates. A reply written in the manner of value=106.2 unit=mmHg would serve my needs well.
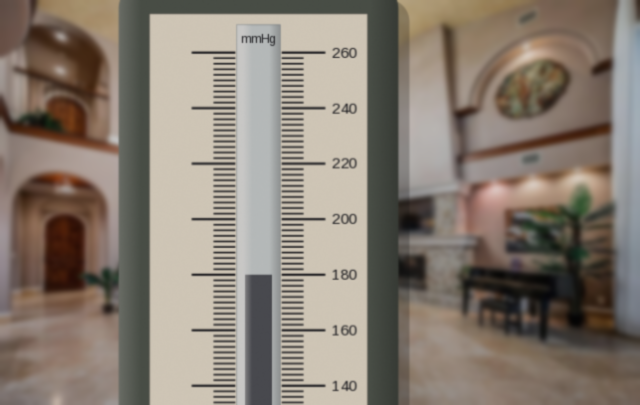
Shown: value=180 unit=mmHg
